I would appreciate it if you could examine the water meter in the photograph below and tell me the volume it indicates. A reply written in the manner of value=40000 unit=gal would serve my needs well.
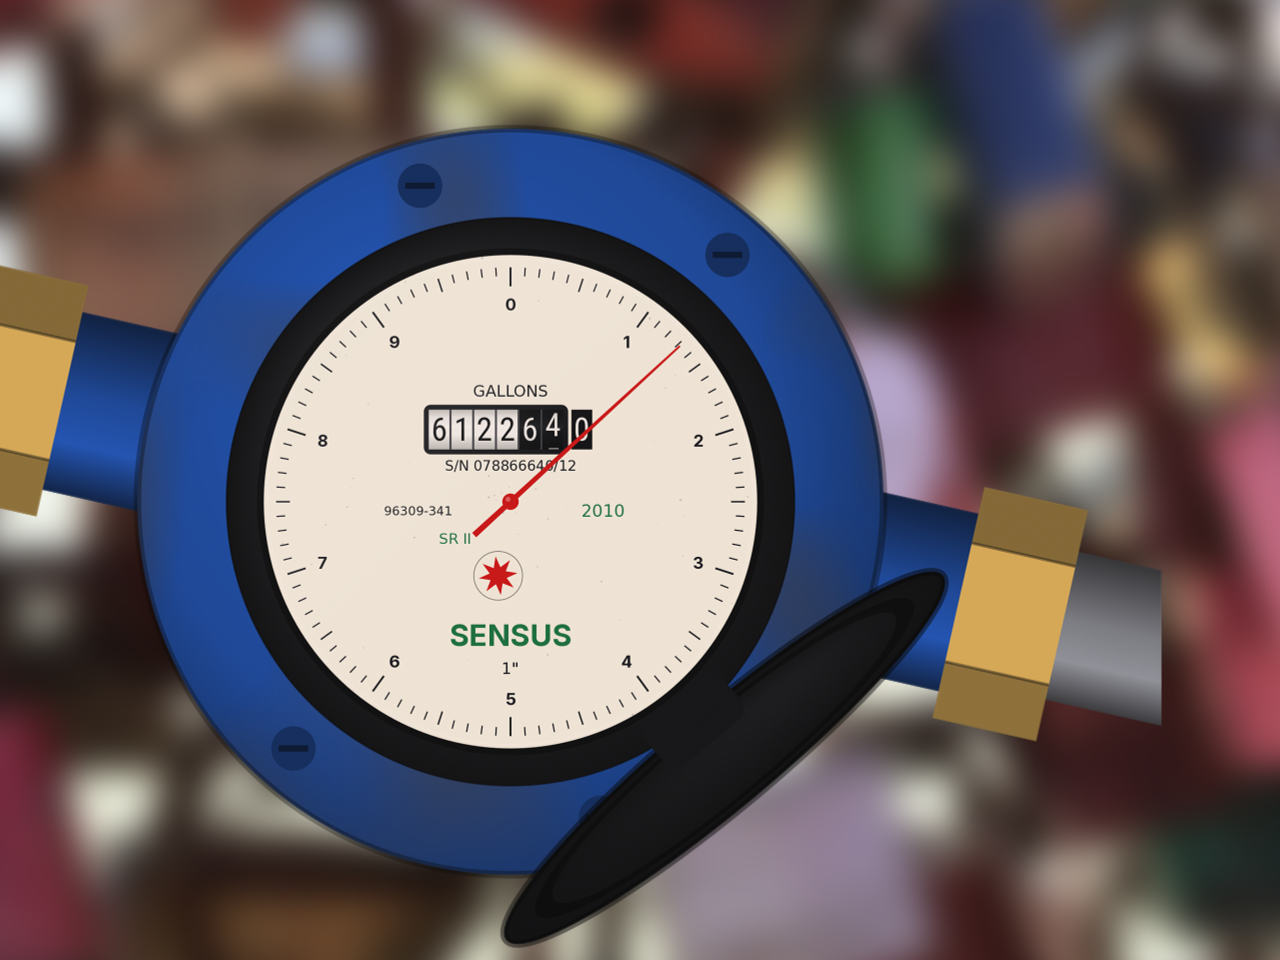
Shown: value=6122641.3 unit=gal
